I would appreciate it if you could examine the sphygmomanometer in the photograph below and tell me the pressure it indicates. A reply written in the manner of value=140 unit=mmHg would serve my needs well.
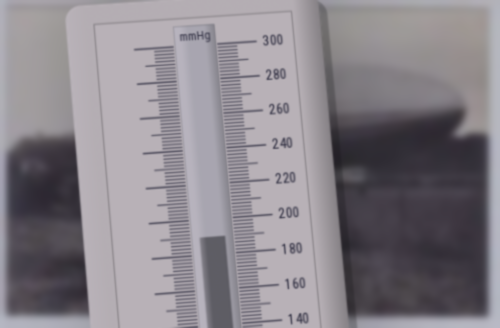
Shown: value=190 unit=mmHg
